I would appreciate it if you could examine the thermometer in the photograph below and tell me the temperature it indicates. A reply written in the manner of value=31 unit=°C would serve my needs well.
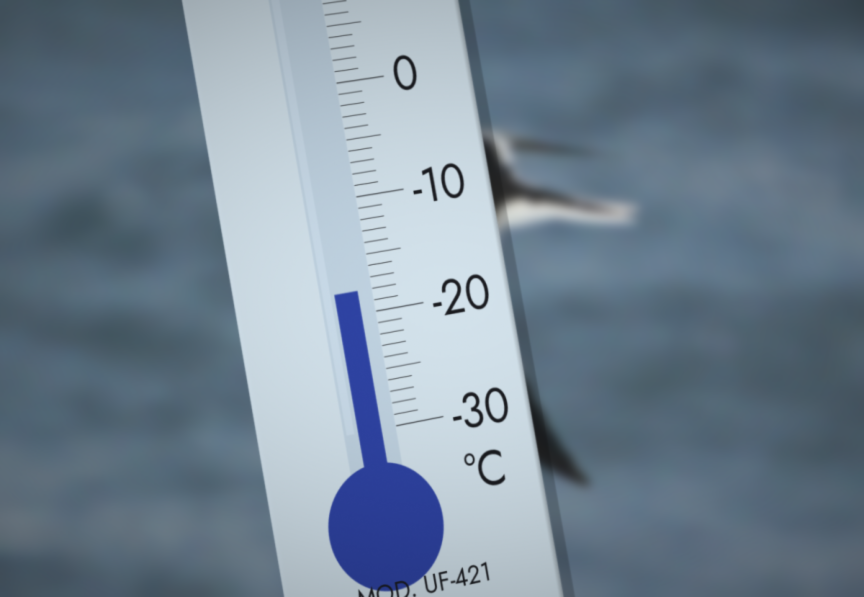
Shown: value=-18 unit=°C
